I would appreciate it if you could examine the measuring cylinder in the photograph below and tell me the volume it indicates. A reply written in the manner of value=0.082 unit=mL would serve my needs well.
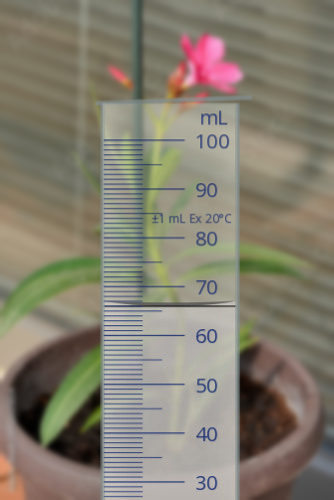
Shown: value=66 unit=mL
